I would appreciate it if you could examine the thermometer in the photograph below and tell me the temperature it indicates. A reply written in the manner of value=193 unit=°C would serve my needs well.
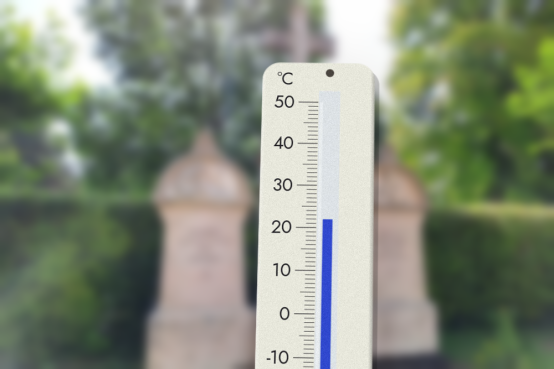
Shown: value=22 unit=°C
